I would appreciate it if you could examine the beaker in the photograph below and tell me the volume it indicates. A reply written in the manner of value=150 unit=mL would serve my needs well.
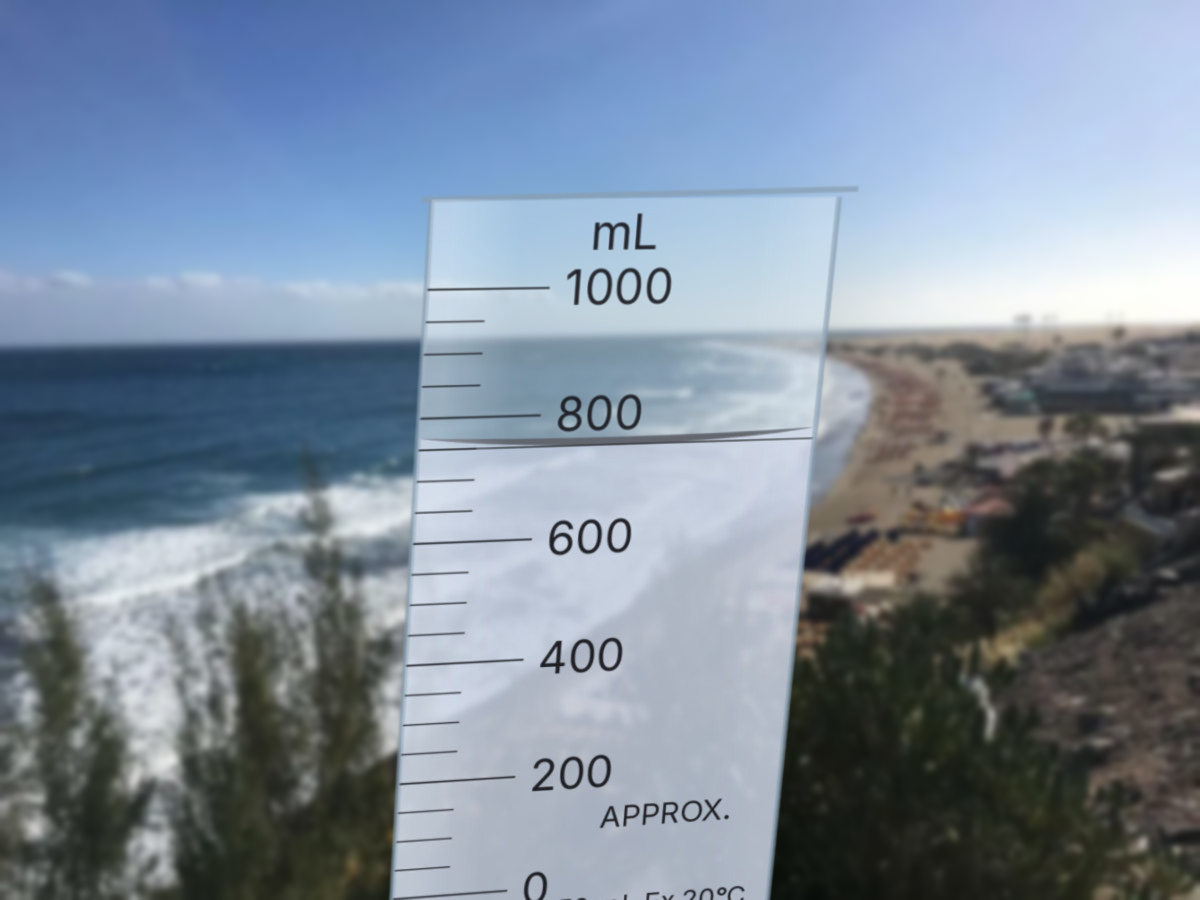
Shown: value=750 unit=mL
